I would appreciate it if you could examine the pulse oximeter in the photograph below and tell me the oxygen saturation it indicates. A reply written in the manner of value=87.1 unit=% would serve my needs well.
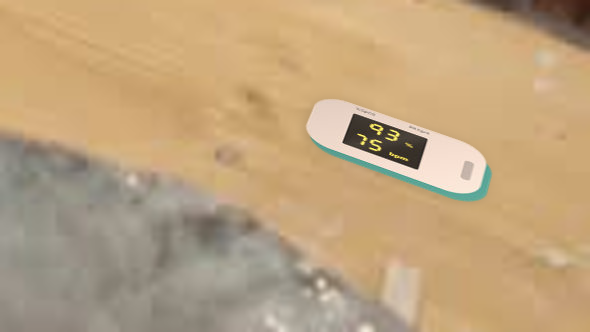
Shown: value=93 unit=%
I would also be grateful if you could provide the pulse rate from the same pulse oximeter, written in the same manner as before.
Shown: value=75 unit=bpm
